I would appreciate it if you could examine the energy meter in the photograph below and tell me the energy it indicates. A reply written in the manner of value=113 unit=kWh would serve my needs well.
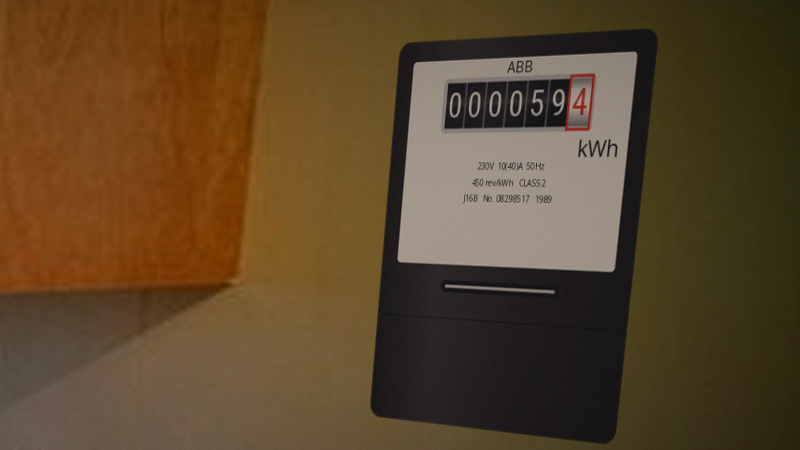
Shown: value=59.4 unit=kWh
